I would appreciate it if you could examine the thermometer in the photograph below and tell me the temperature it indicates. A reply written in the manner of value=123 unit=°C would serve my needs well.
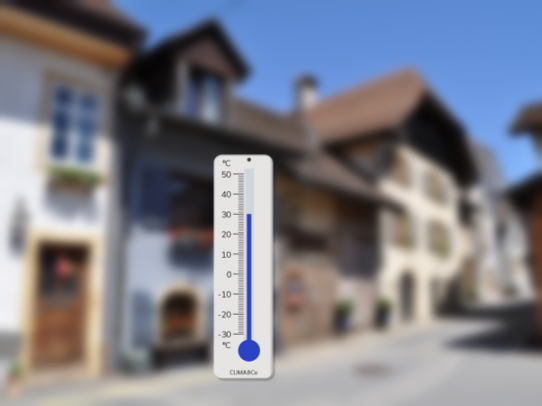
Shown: value=30 unit=°C
